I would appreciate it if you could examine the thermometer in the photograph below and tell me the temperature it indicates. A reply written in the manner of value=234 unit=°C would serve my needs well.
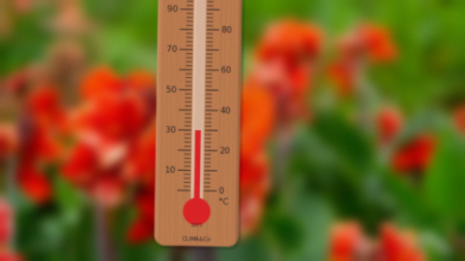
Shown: value=30 unit=°C
